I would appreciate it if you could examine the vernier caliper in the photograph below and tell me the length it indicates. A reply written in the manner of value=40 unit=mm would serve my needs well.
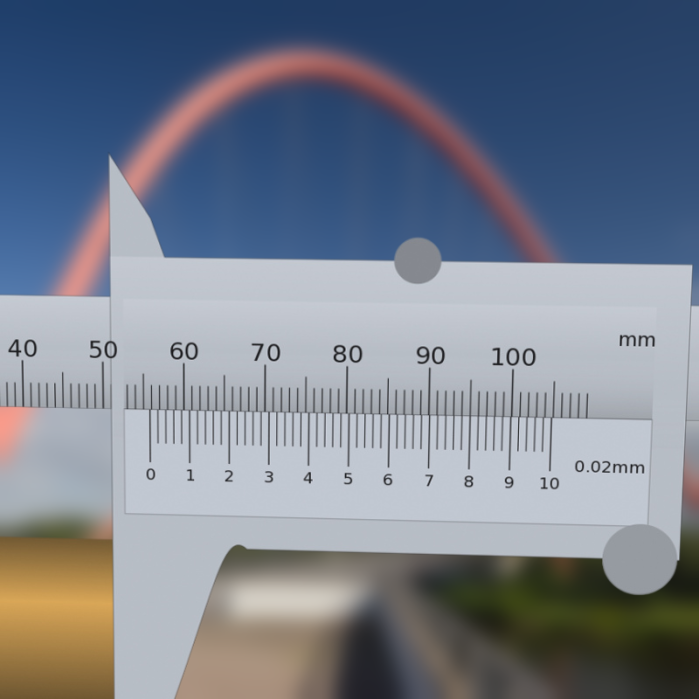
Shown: value=55.8 unit=mm
